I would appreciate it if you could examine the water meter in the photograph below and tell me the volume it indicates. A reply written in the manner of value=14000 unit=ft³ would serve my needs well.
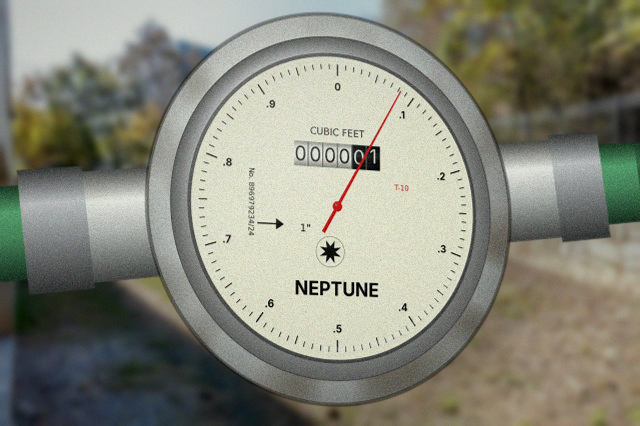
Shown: value=1.08 unit=ft³
